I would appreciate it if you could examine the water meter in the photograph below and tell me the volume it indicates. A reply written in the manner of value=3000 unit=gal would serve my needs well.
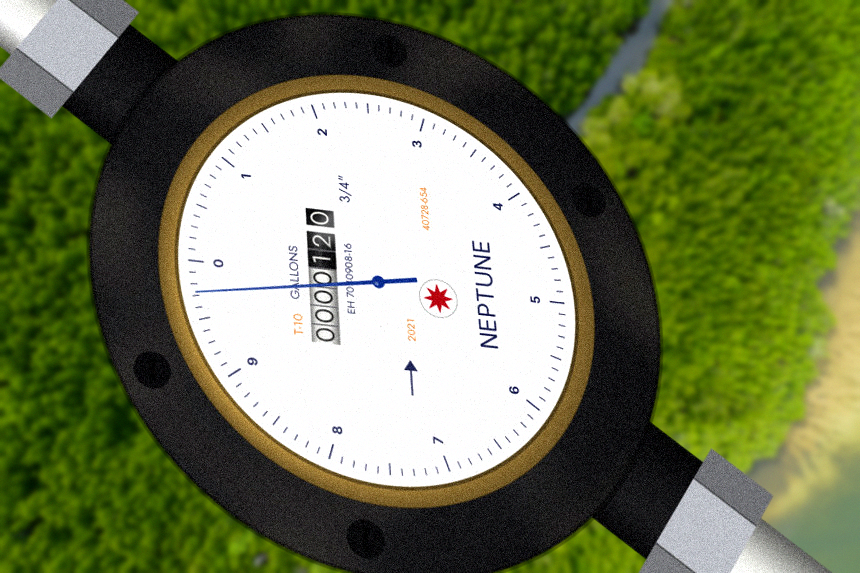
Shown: value=119.7 unit=gal
